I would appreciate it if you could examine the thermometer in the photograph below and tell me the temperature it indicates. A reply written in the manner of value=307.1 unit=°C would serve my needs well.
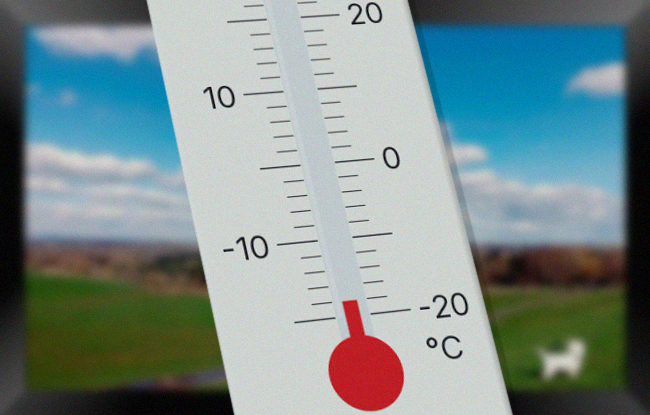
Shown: value=-18 unit=°C
